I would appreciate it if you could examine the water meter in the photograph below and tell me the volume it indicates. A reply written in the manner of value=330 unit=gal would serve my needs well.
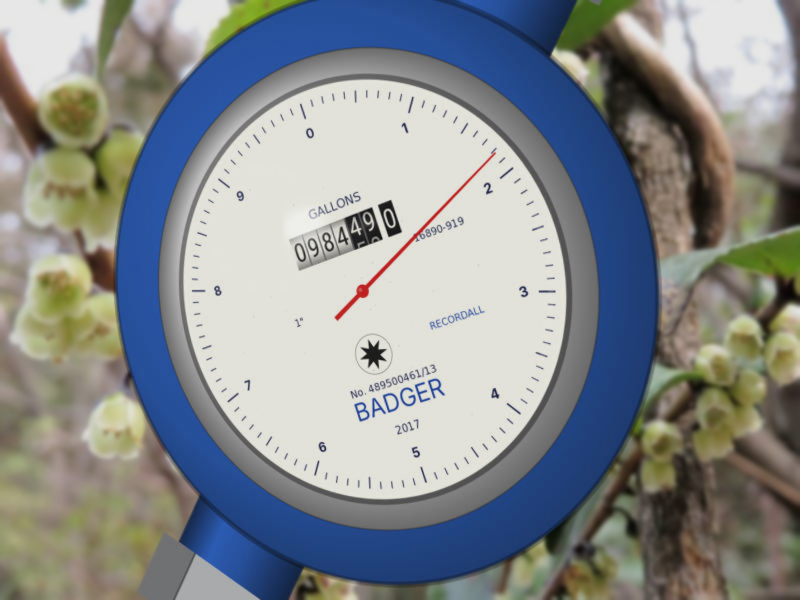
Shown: value=984491.8 unit=gal
